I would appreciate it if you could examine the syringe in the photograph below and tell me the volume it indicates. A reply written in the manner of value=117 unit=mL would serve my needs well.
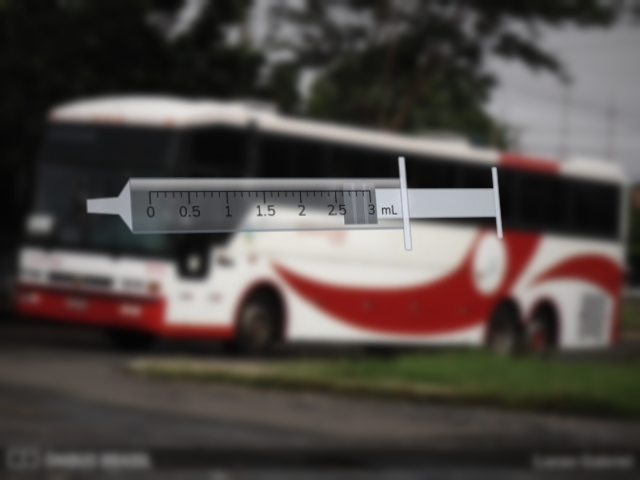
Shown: value=2.6 unit=mL
